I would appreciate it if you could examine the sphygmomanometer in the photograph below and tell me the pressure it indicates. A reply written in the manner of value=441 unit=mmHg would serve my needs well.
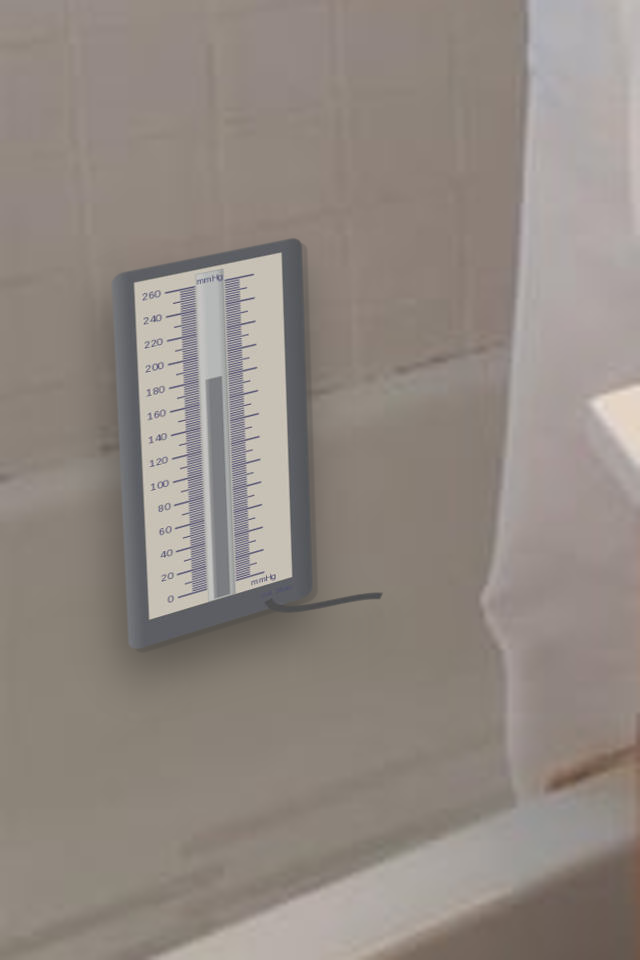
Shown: value=180 unit=mmHg
